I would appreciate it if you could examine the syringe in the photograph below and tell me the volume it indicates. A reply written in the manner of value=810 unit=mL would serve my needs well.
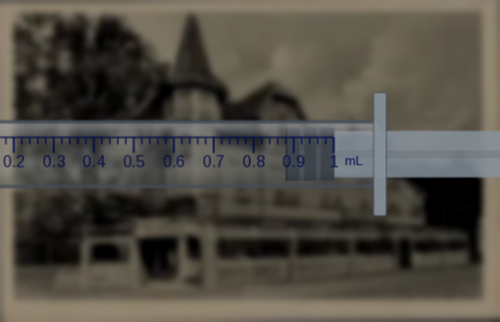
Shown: value=0.88 unit=mL
